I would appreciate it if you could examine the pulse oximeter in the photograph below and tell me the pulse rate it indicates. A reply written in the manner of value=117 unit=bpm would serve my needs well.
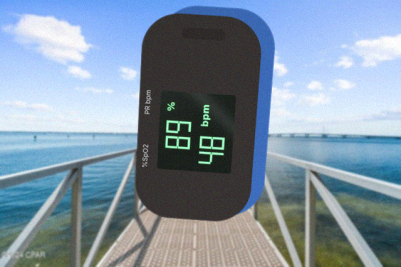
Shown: value=48 unit=bpm
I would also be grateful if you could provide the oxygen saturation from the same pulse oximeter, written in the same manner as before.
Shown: value=89 unit=%
